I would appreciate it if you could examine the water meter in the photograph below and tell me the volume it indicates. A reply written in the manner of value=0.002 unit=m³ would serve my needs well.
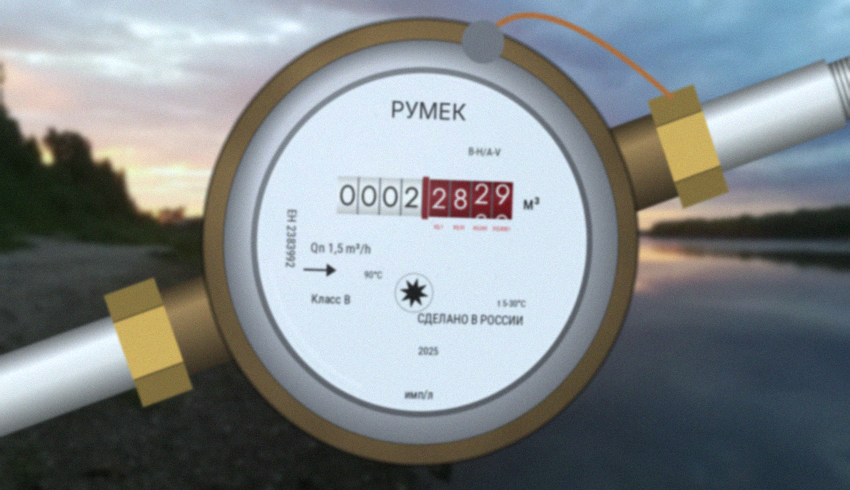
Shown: value=2.2829 unit=m³
